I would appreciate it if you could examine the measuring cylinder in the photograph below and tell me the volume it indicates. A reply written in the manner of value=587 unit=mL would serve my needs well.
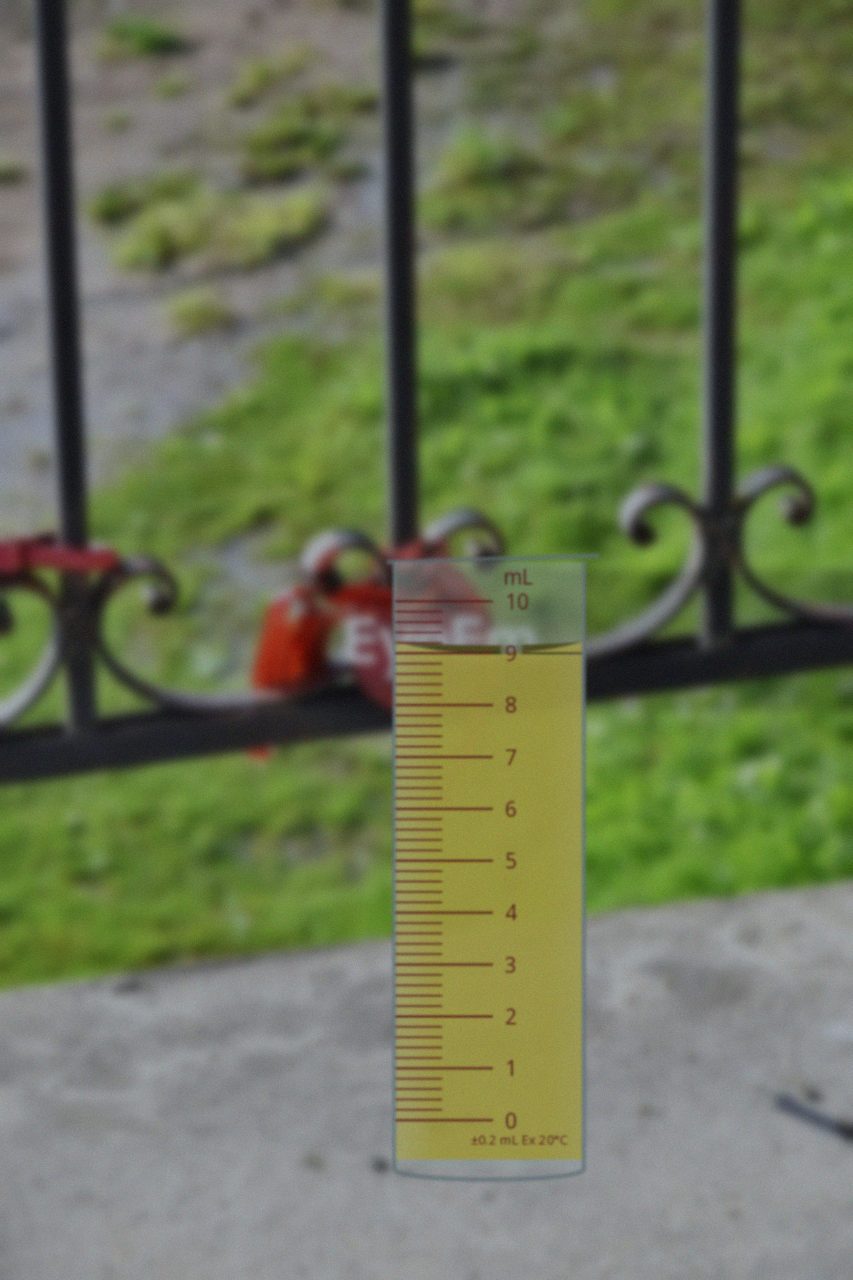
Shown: value=9 unit=mL
